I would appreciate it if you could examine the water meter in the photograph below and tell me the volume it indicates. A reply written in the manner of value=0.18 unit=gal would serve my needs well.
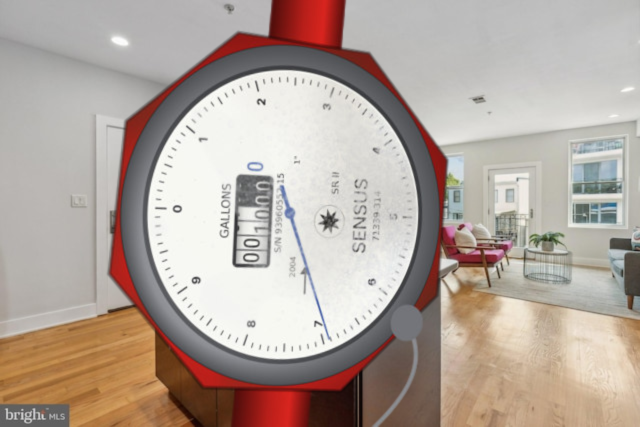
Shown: value=9996.9 unit=gal
